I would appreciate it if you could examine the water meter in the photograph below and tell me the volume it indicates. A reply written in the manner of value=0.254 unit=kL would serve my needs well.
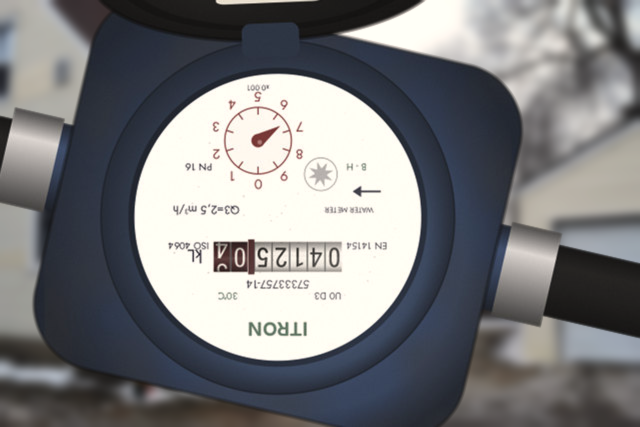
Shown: value=4125.036 unit=kL
